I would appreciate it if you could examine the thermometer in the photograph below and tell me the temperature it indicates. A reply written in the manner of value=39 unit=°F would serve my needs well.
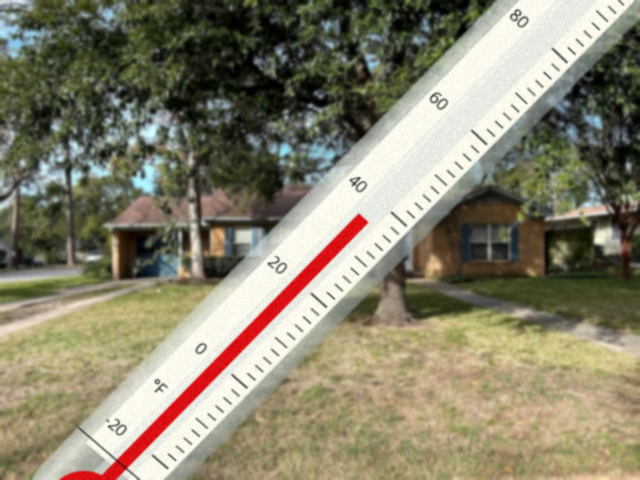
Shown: value=36 unit=°F
